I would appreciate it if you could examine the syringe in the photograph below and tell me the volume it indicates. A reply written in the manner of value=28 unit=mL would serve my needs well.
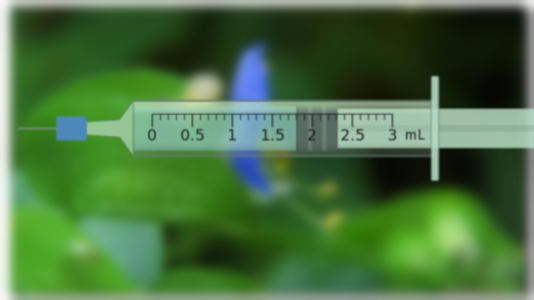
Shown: value=1.8 unit=mL
